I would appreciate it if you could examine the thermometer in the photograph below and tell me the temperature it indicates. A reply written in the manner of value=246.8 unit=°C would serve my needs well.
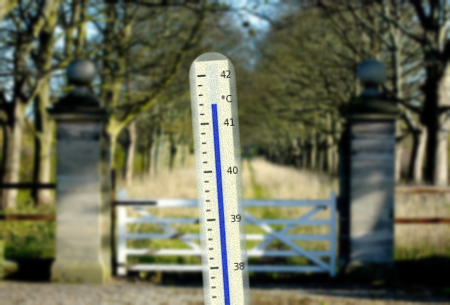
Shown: value=41.4 unit=°C
